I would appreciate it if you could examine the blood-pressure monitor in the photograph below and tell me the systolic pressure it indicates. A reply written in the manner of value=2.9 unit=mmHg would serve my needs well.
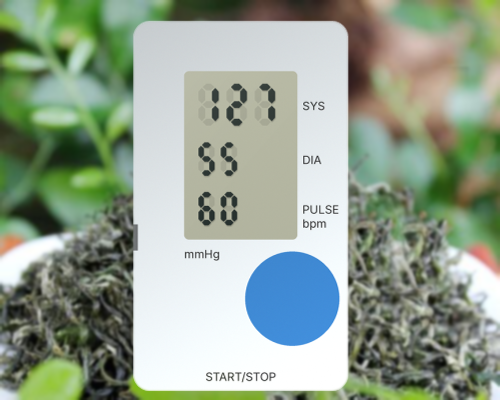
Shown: value=127 unit=mmHg
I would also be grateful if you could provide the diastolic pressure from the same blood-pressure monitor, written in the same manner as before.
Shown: value=55 unit=mmHg
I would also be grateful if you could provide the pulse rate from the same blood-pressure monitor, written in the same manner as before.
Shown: value=60 unit=bpm
